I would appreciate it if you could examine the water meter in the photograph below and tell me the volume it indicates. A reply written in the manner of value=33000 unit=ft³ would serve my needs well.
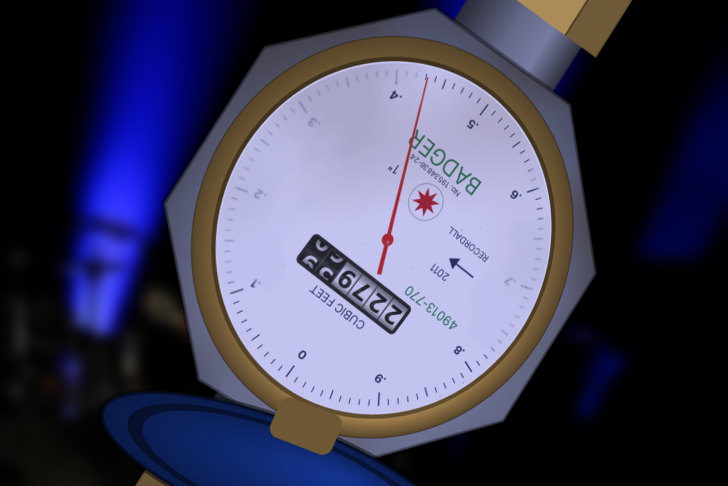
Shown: value=227959.43 unit=ft³
